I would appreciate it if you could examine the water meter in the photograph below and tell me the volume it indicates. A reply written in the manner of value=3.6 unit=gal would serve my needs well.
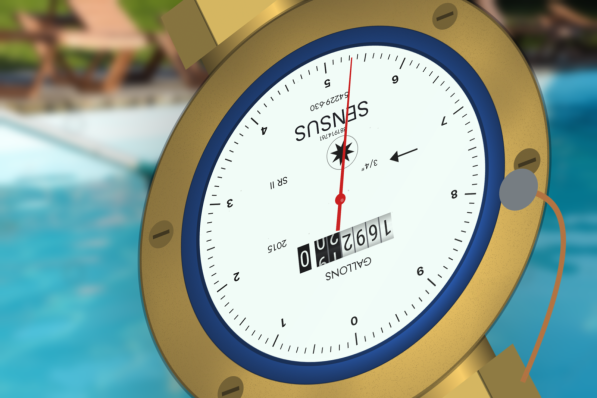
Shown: value=1692195.3 unit=gal
